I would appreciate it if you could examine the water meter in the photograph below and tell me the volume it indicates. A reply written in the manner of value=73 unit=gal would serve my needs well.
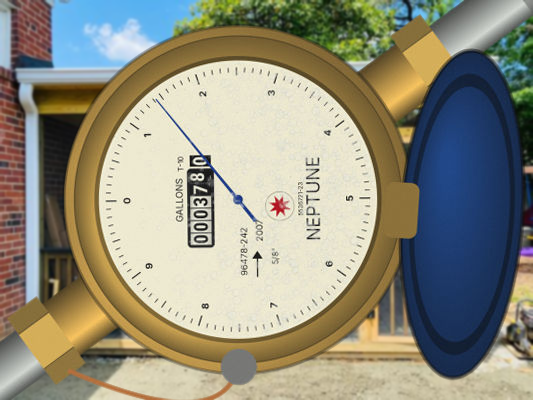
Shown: value=3781.4 unit=gal
